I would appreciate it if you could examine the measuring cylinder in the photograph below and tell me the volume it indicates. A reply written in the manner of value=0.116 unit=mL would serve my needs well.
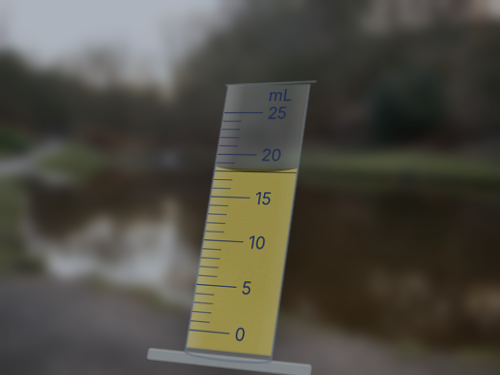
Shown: value=18 unit=mL
